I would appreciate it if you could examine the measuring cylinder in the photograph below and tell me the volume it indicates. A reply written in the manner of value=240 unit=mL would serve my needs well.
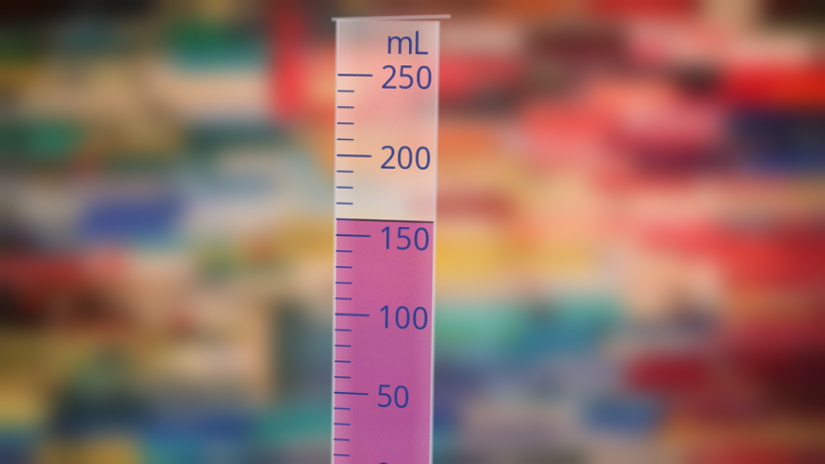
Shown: value=160 unit=mL
